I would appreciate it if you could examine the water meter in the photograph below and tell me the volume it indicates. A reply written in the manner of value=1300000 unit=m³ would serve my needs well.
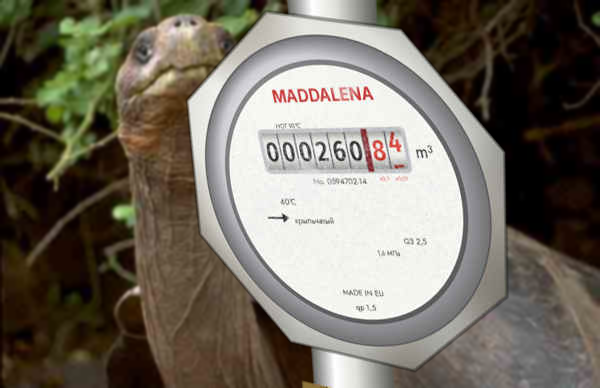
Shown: value=260.84 unit=m³
